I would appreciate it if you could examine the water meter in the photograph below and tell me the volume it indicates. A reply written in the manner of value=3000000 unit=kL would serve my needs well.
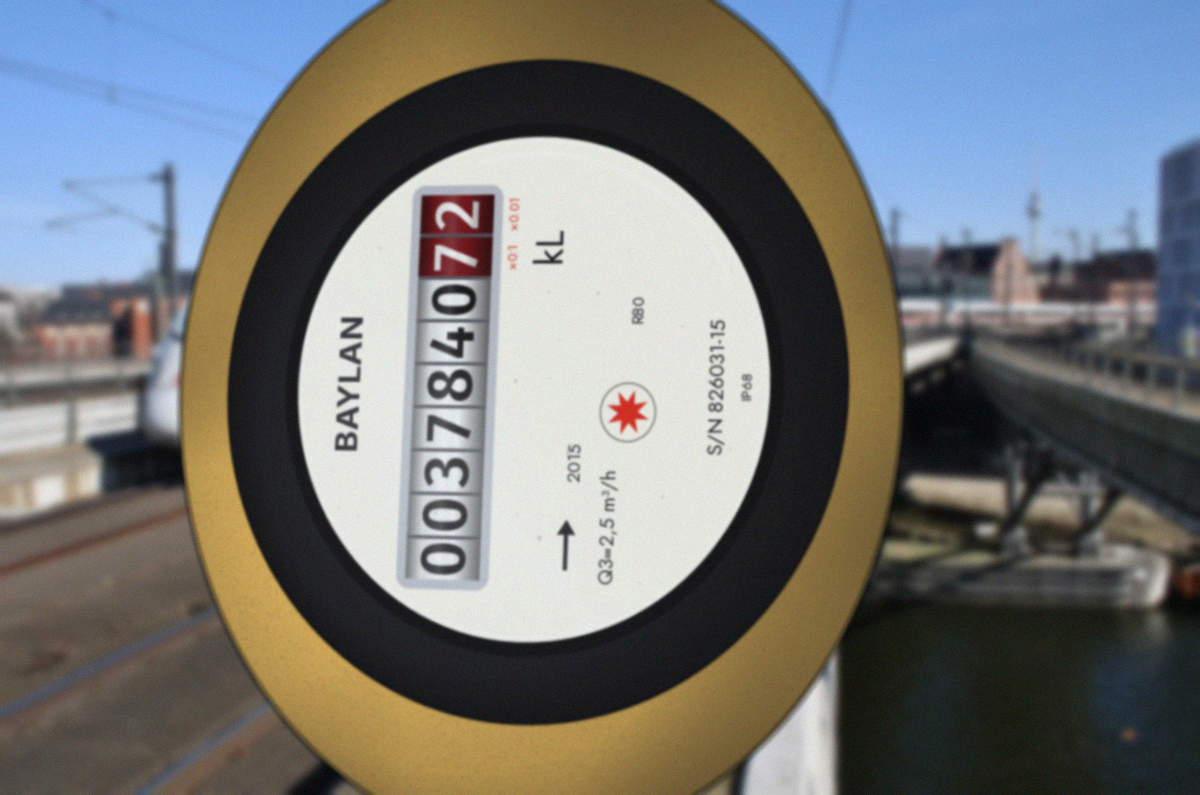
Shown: value=37840.72 unit=kL
